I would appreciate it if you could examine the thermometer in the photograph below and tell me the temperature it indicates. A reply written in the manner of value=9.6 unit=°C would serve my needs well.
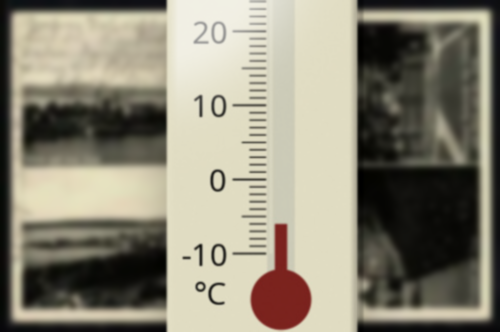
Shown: value=-6 unit=°C
